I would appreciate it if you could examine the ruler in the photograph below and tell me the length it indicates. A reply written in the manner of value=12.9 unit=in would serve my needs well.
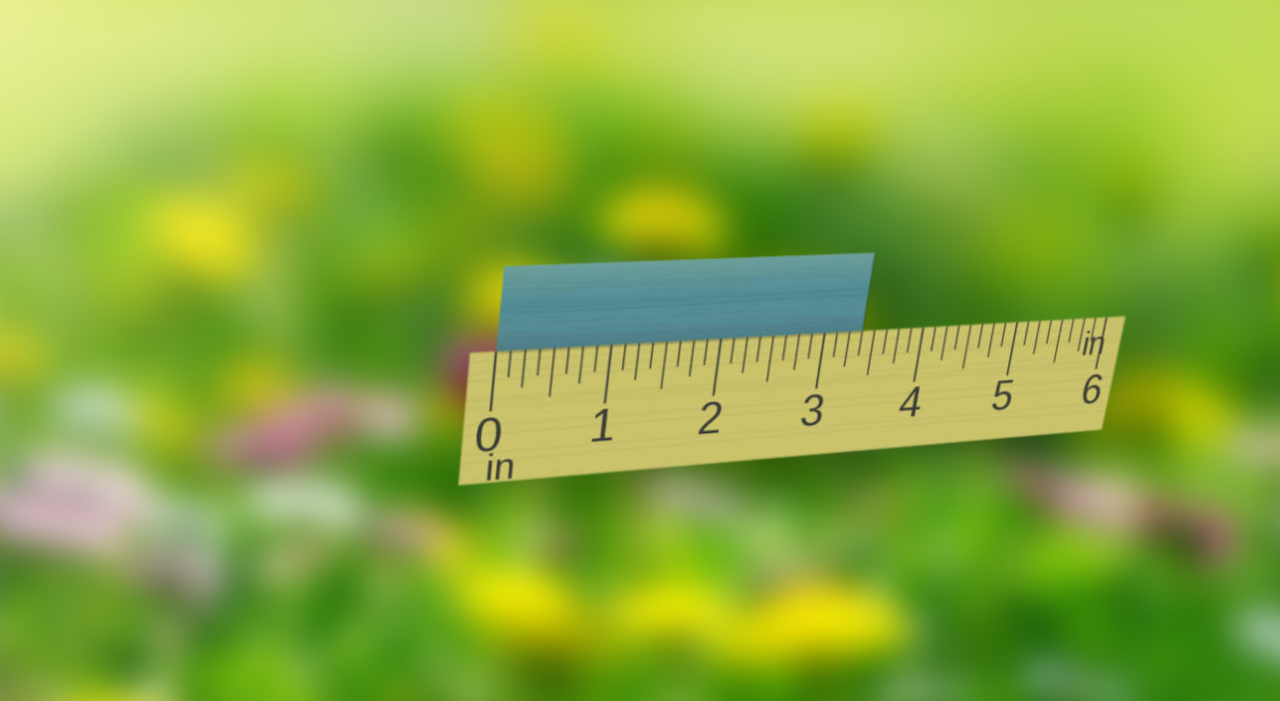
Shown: value=3.375 unit=in
